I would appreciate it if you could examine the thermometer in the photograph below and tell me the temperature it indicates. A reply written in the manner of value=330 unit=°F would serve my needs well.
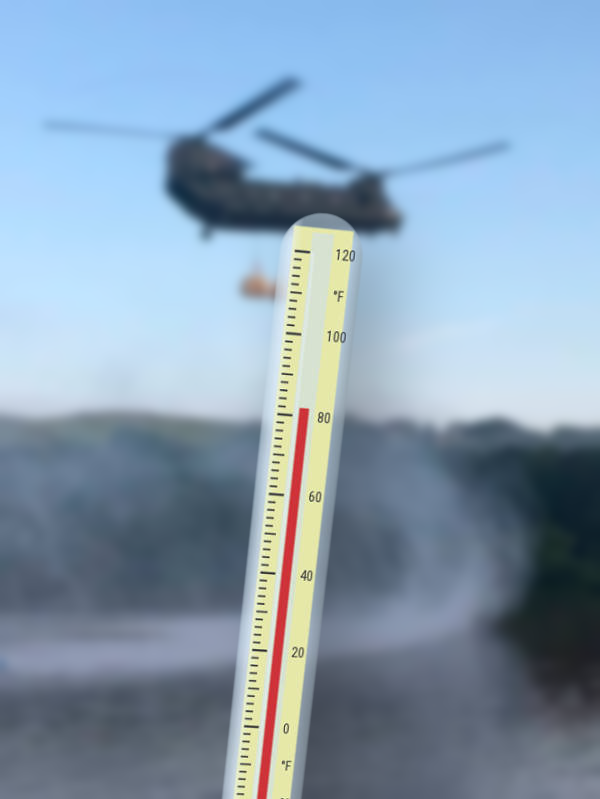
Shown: value=82 unit=°F
